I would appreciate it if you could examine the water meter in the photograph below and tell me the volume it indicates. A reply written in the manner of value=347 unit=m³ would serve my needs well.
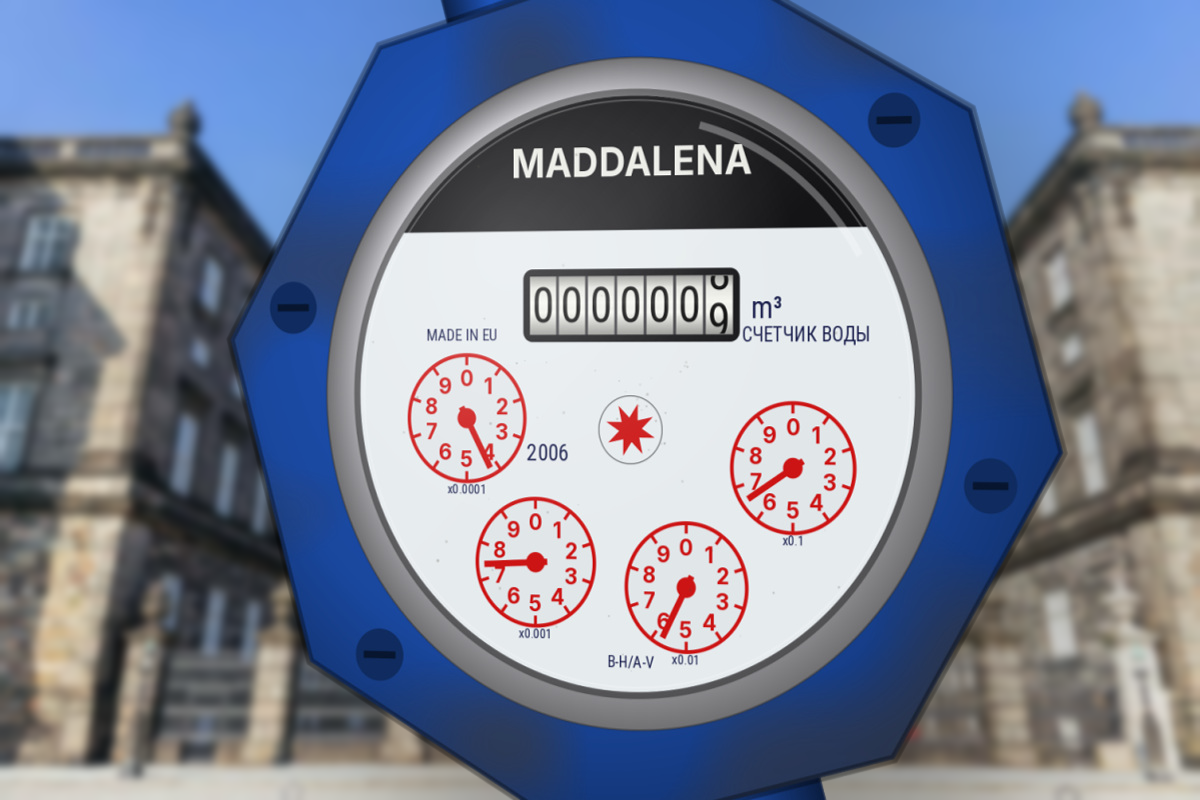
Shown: value=8.6574 unit=m³
